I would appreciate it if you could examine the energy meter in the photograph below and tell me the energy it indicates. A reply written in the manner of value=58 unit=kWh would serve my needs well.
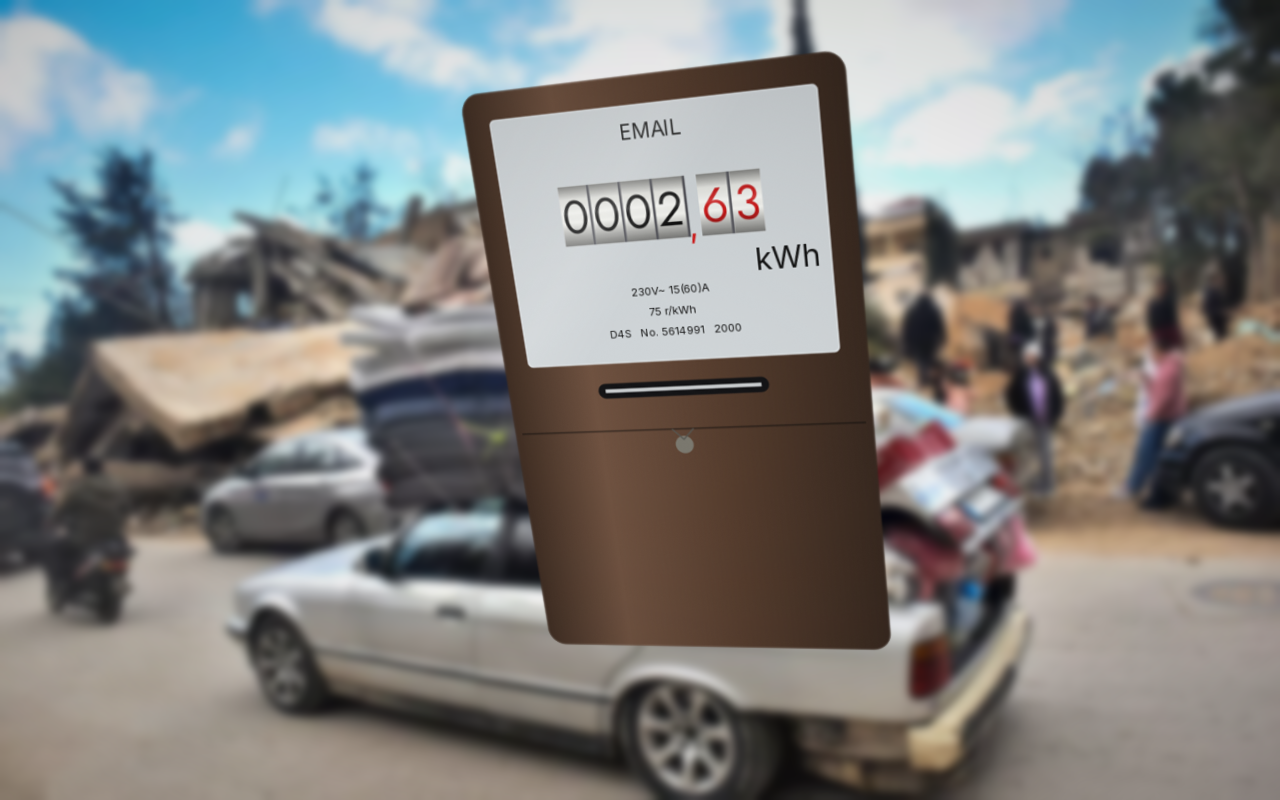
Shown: value=2.63 unit=kWh
